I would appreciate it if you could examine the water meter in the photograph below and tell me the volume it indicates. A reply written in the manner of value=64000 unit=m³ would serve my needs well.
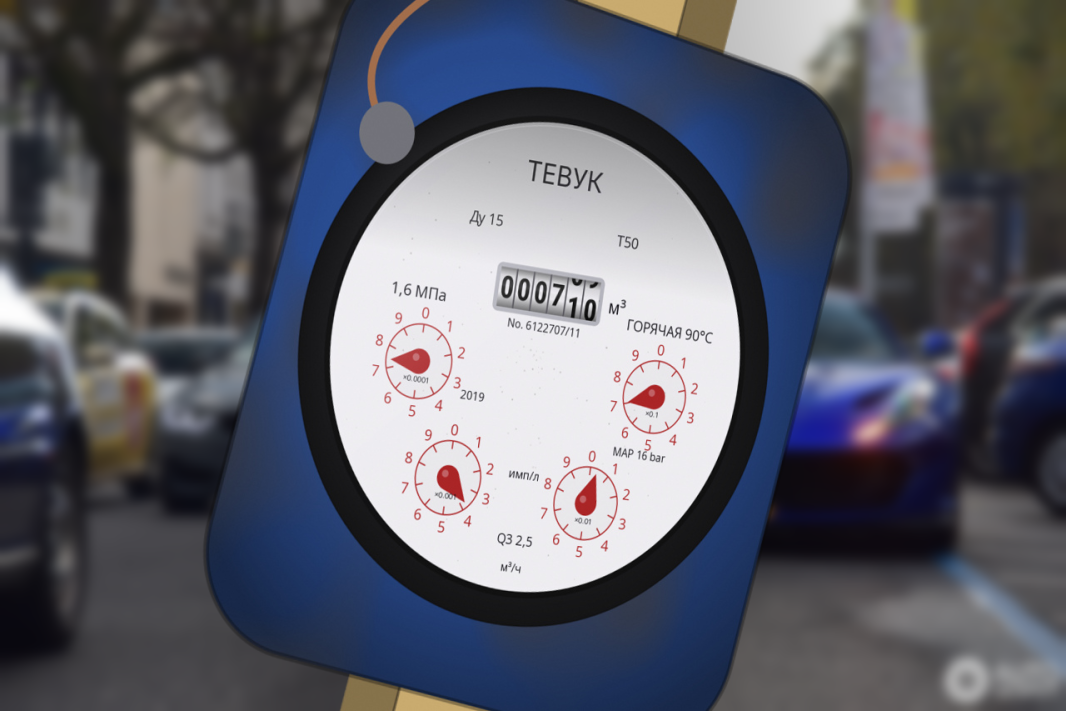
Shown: value=709.7037 unit=m³
